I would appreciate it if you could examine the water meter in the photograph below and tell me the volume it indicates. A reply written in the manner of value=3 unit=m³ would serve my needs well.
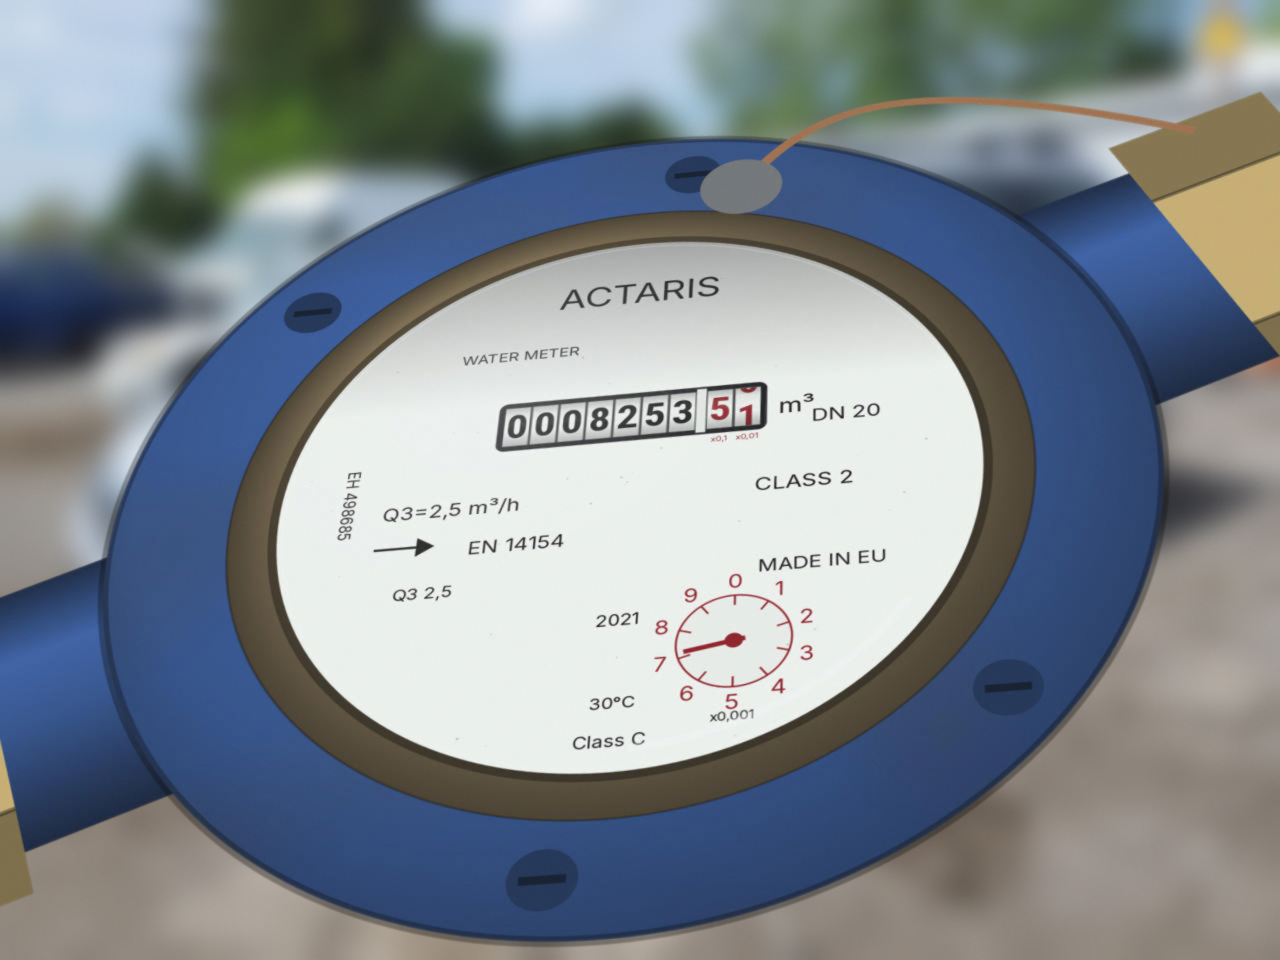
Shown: value=8253.507 unit=m³
